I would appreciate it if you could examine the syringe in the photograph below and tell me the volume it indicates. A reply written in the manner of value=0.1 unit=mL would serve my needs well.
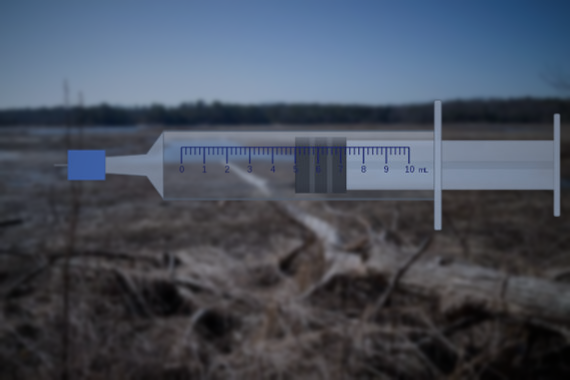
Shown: value=5 unit=mL
